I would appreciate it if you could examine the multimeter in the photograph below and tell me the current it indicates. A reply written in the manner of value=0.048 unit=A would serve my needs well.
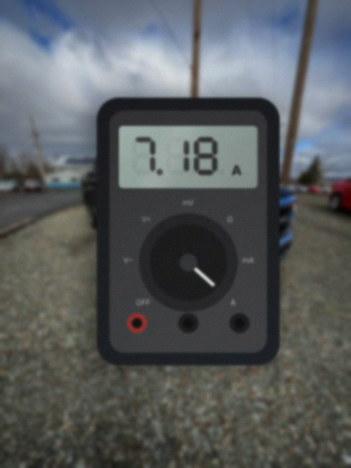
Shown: value=7.18 unit=A
